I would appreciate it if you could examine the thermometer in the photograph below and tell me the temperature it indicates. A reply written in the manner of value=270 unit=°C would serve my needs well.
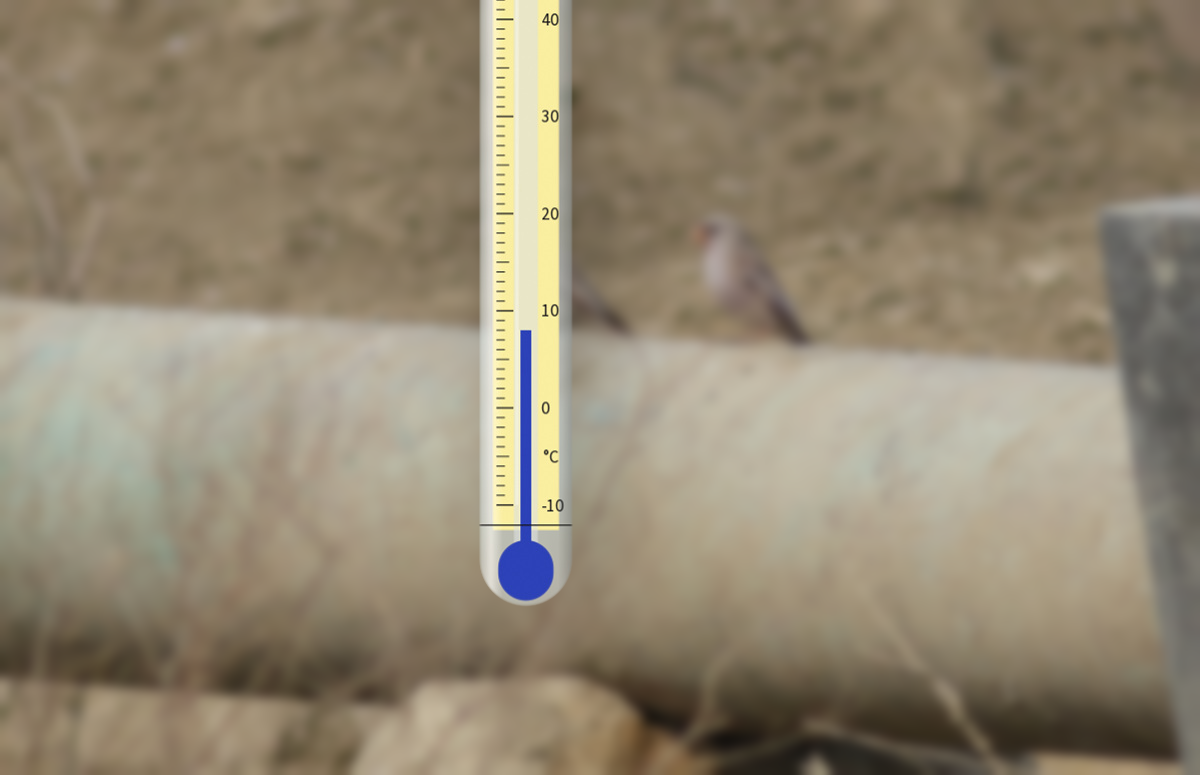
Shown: value=8 unit=°C
